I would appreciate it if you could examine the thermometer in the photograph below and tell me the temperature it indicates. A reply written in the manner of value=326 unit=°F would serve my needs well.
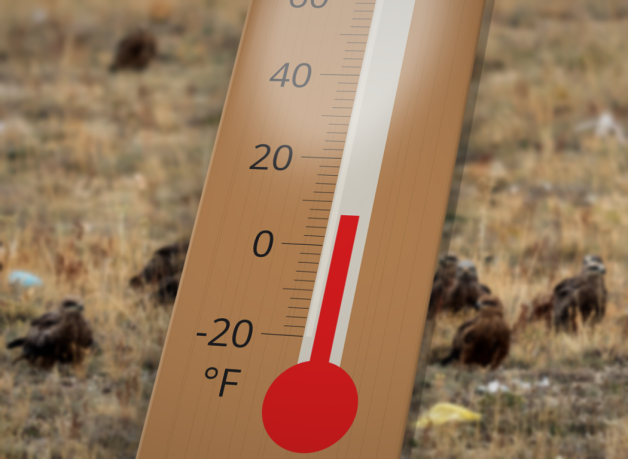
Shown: value=7 unit=°F
